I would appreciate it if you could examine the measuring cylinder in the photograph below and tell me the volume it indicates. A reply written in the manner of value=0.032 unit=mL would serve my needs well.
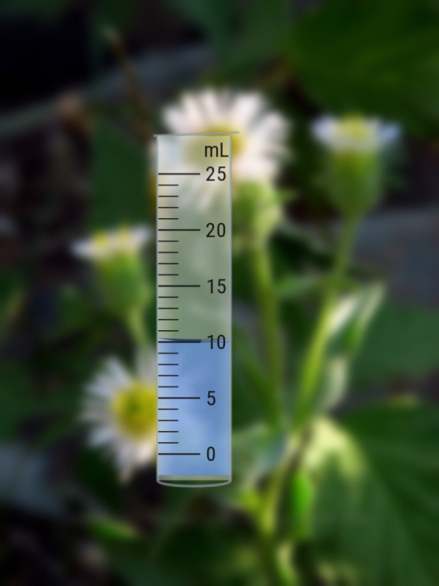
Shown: value=10 unit=mL
